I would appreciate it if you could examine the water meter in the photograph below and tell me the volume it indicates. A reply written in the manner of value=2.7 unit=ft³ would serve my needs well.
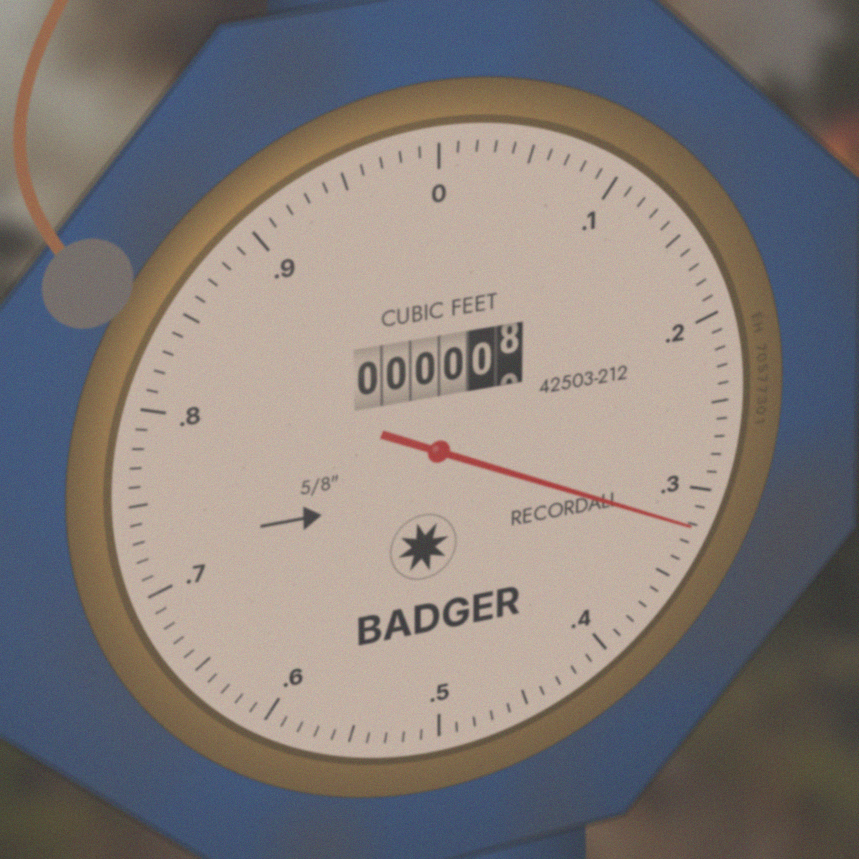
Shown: value=8.32 unit=ft³
